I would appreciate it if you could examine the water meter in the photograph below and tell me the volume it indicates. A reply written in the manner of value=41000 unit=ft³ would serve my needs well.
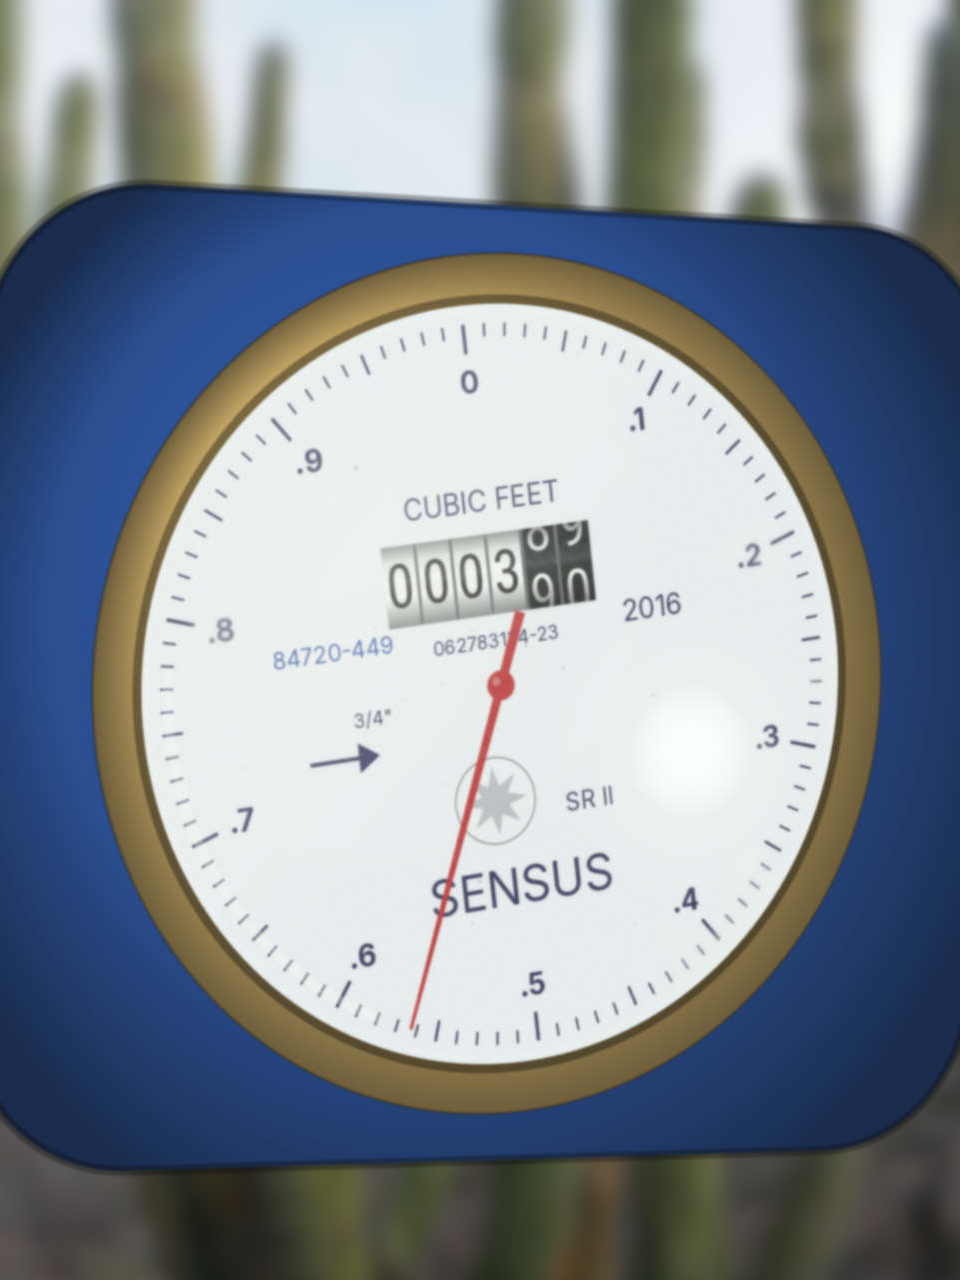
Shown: value=389.56 unit=ft³
